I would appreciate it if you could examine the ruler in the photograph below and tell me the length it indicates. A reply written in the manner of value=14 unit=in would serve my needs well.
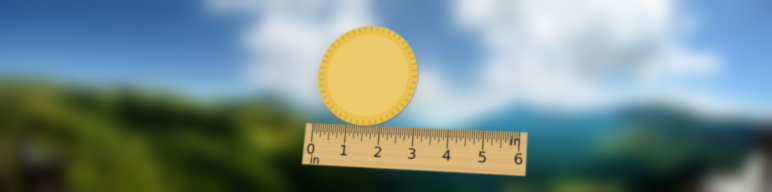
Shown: value=3 unit=in
